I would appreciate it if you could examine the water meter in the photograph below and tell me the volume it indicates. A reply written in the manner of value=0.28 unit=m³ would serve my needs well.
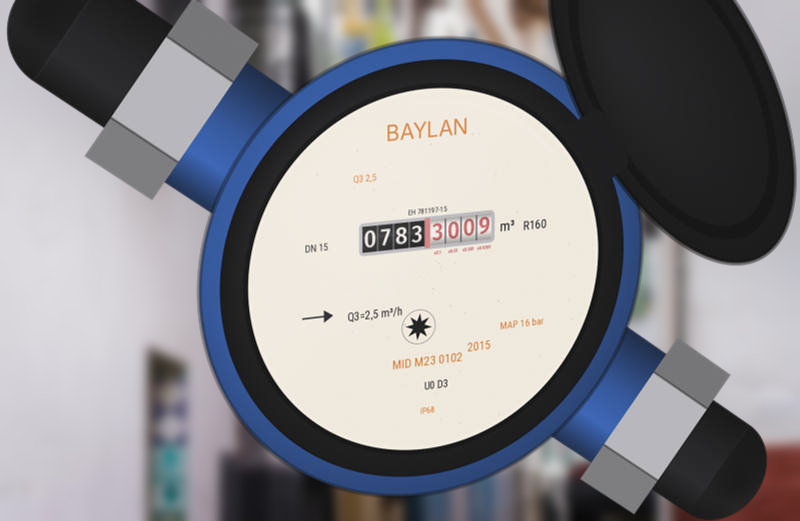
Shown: value=783.3009 unit=m³
